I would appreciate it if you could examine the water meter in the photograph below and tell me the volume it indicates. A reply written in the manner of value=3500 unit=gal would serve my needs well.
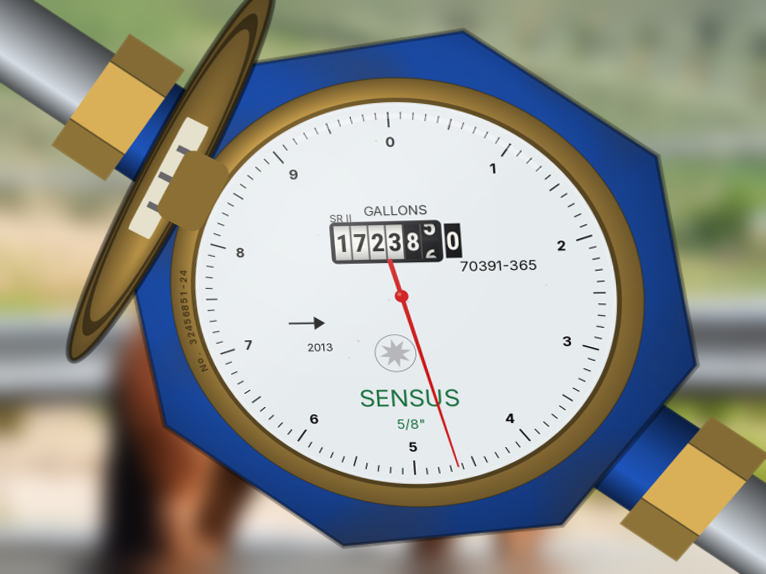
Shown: value=1723854.6 unit=gal
